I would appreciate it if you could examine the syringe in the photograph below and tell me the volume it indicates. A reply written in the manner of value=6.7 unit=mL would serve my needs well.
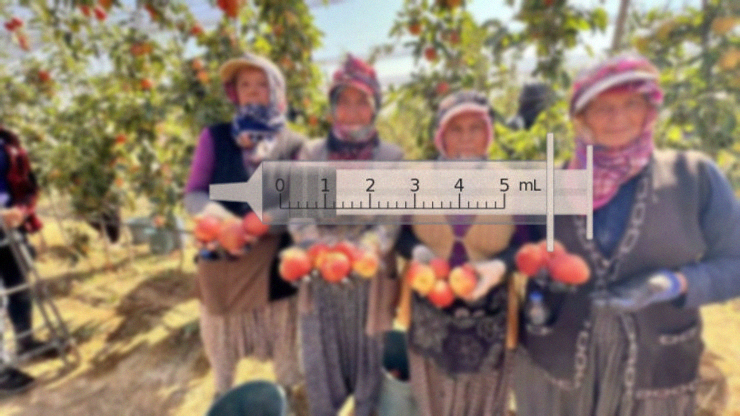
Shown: value=0.2 unit=mL
